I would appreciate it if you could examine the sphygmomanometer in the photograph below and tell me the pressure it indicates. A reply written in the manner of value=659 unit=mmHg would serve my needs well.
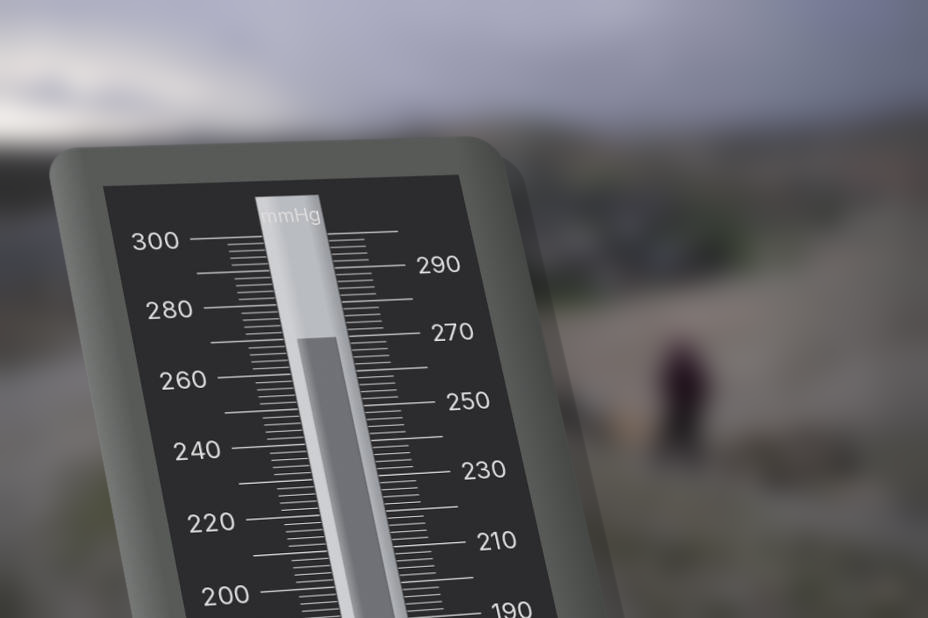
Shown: value=270 unit=mmHg
